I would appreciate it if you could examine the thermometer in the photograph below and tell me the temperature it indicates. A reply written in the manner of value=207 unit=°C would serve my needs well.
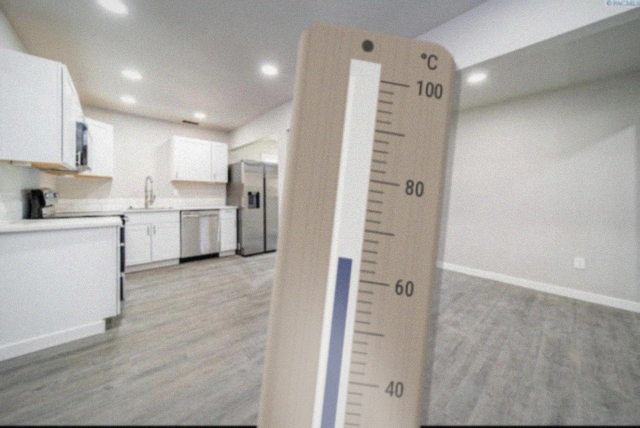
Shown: value=64 unit=°C
